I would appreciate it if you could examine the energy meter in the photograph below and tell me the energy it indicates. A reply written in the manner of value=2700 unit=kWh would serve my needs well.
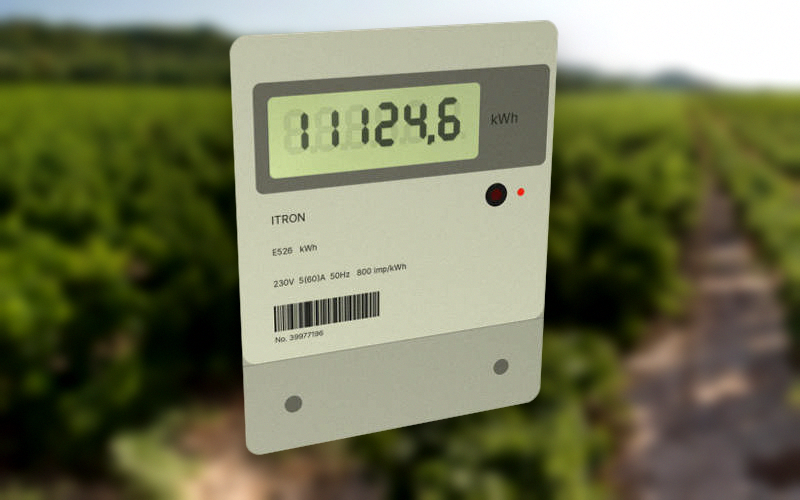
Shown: value=11124.6 unit=kWh
